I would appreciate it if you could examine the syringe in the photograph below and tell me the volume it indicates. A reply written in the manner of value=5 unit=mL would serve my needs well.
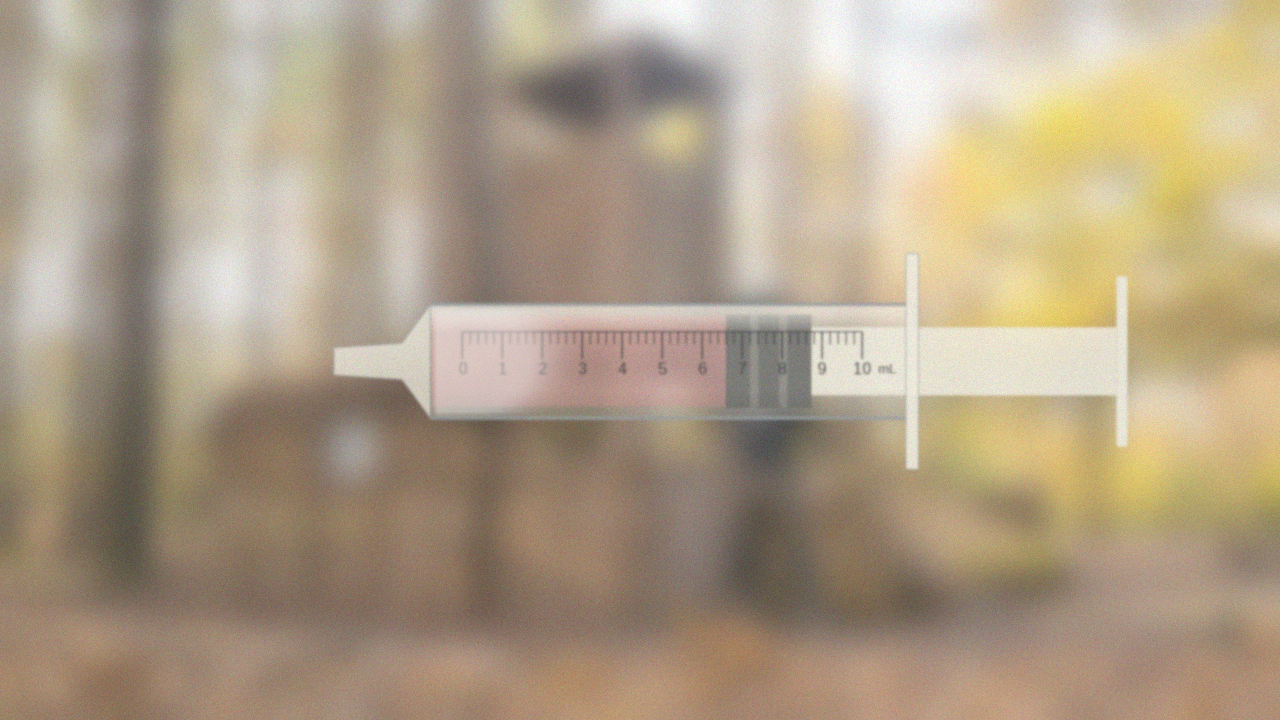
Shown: value=6.6 unit=mL
